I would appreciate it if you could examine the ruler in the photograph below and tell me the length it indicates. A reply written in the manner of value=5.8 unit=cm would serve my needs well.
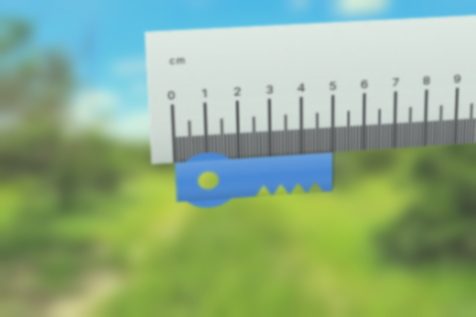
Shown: value=5 unit=cm
